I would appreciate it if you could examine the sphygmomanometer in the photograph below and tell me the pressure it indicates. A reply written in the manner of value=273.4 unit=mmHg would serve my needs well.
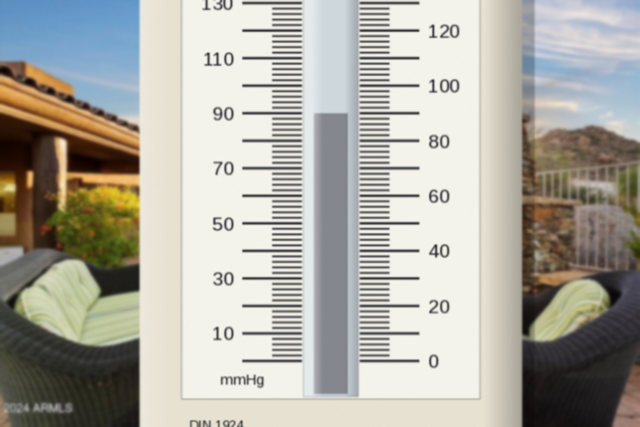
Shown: value=90 unit=mmHg
